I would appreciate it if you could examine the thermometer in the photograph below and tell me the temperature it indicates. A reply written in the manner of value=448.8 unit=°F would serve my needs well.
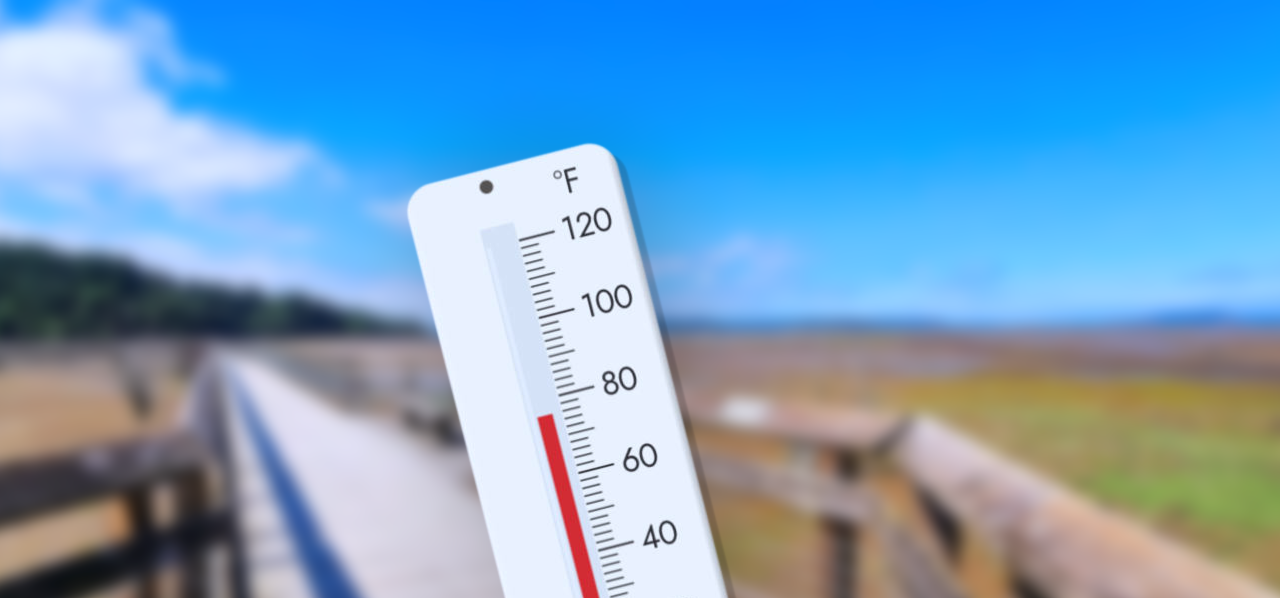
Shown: value=76 unit=°F
